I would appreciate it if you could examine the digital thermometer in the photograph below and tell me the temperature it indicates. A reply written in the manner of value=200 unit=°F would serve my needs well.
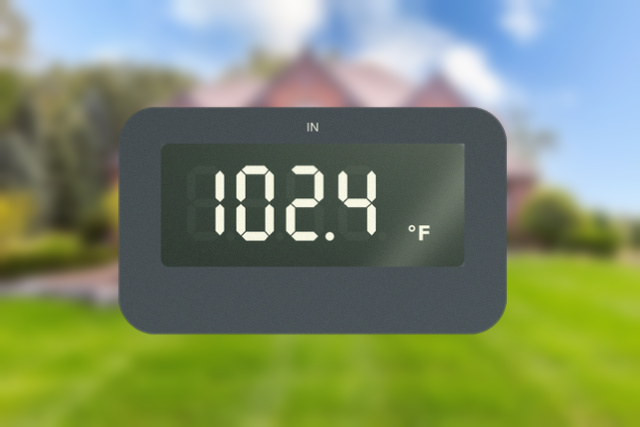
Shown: value=102.4 unit=°F
